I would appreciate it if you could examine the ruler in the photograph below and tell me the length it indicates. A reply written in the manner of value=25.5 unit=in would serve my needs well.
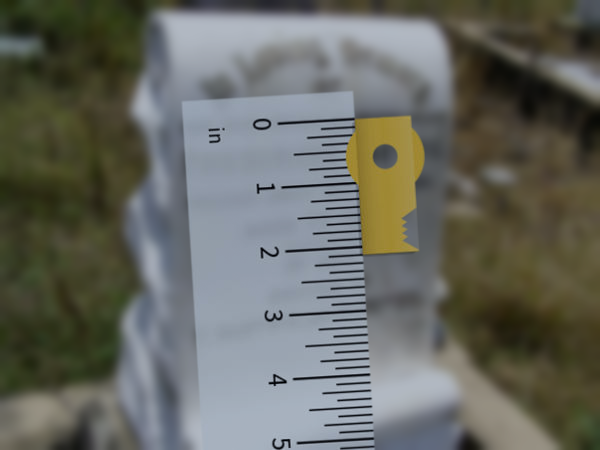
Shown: value=2.125 unit=in
